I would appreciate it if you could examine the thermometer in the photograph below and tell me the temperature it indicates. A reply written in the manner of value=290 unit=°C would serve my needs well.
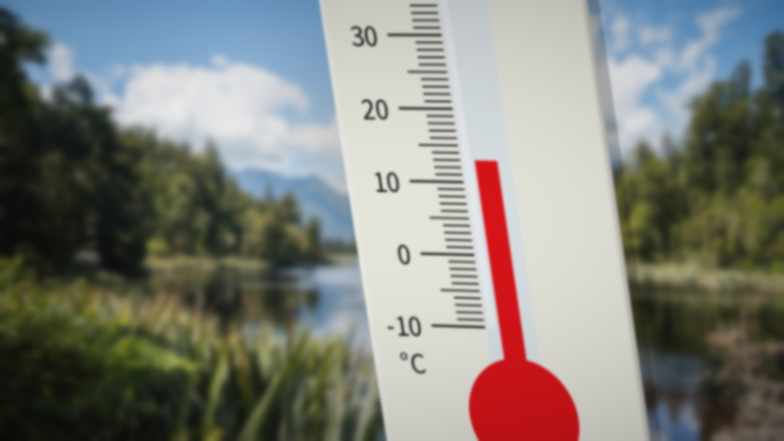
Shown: value=13 unit=°C
